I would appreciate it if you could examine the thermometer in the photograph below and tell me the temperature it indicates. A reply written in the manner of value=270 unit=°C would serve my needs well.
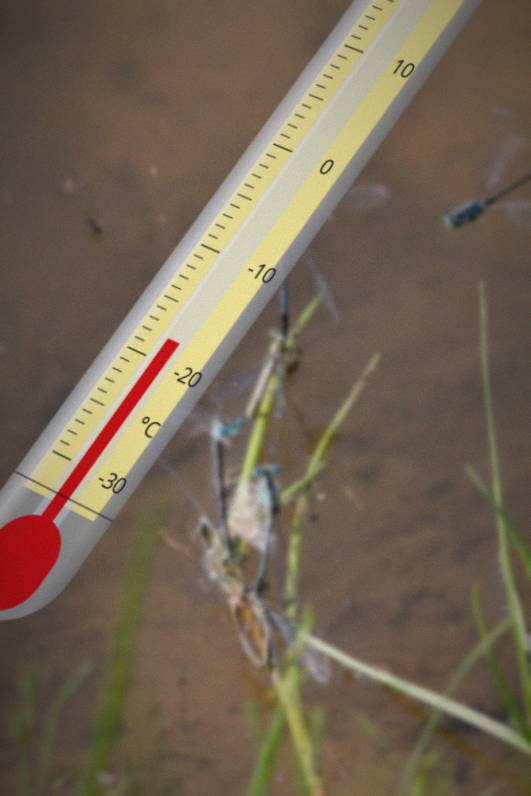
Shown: value=-18 unit=°C
